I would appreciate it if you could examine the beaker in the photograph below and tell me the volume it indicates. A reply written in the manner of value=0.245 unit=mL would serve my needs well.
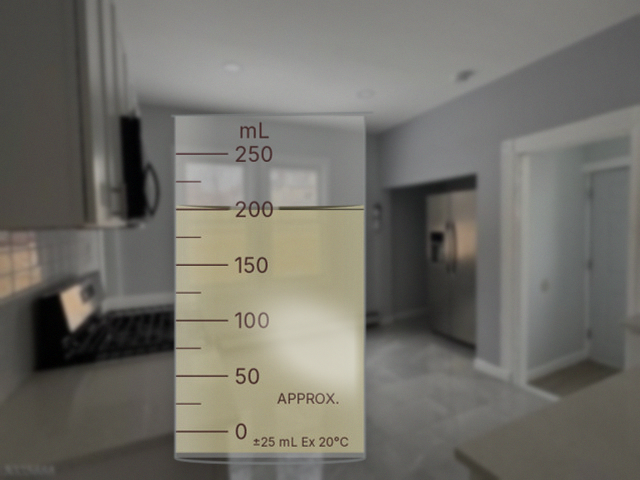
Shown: value=200 unit=mL
